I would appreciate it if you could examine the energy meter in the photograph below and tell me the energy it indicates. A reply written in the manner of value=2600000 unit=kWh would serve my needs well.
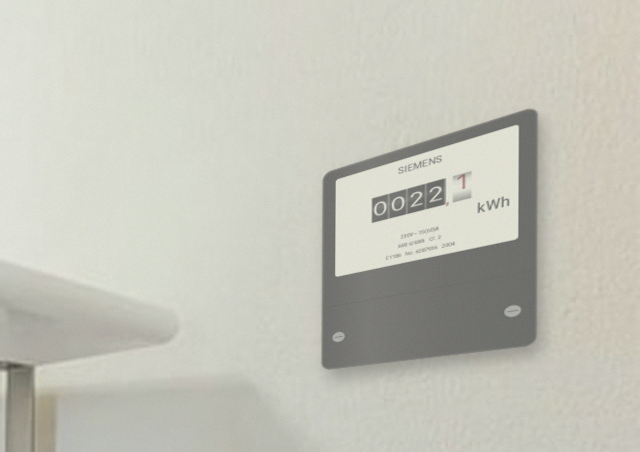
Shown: value=22.1 unit=kWh
